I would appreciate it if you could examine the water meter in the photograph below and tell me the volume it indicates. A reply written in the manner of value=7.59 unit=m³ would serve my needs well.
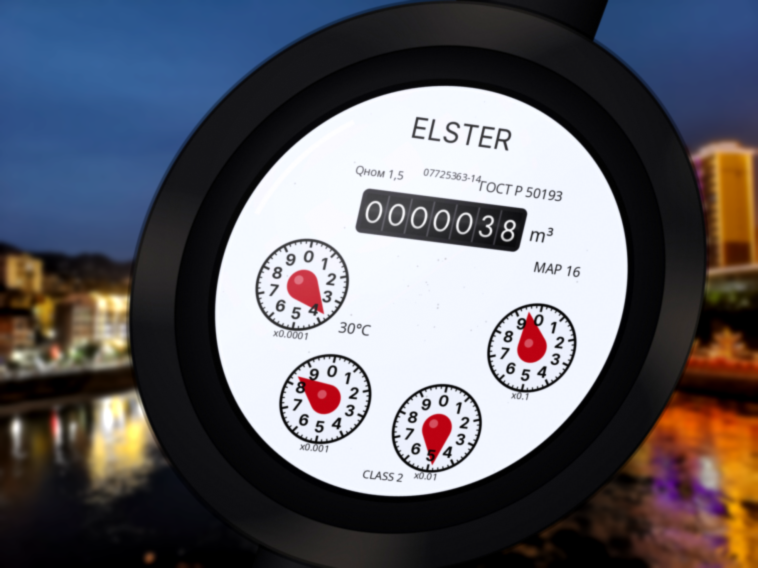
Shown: value=37.9483 unit=m³
